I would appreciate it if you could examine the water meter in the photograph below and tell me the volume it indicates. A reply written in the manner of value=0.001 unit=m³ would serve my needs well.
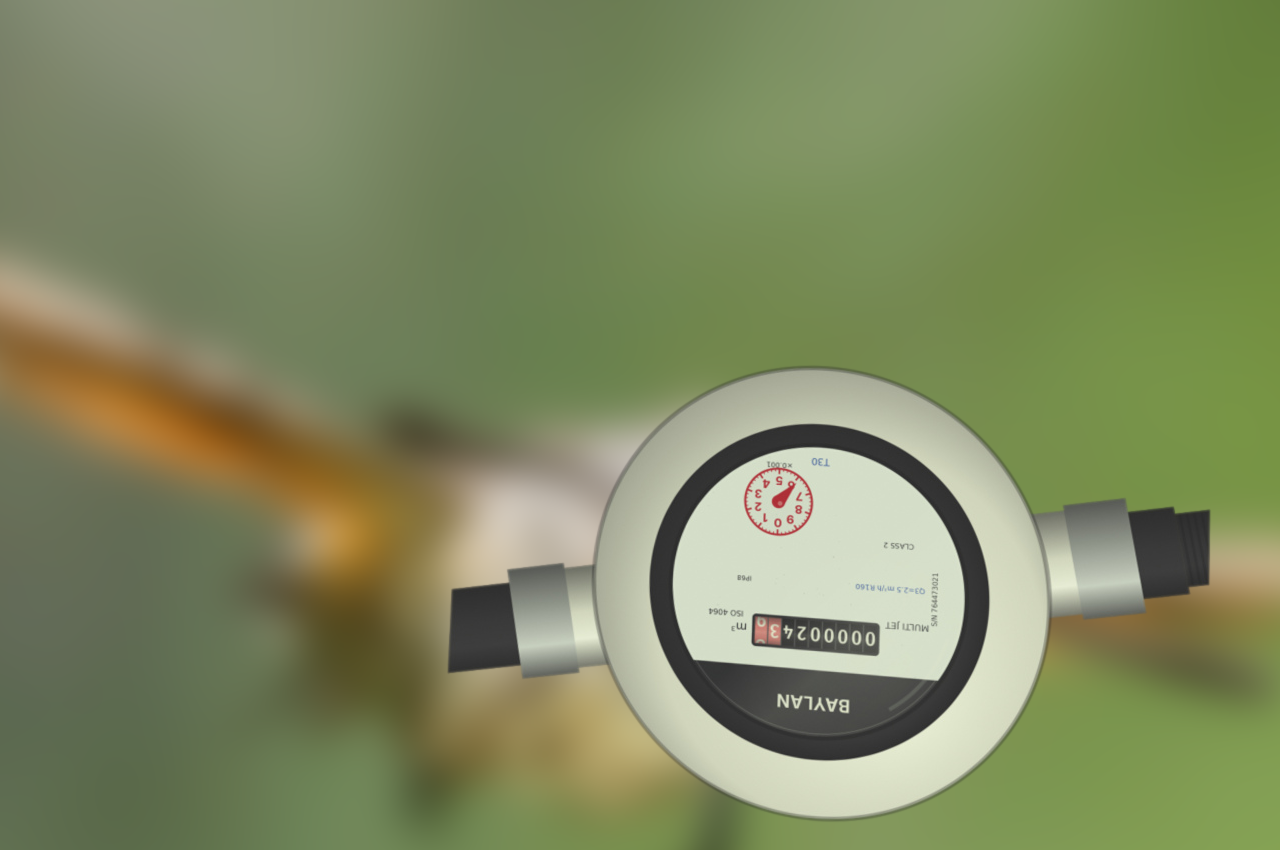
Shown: value=24.386 unit=m³
